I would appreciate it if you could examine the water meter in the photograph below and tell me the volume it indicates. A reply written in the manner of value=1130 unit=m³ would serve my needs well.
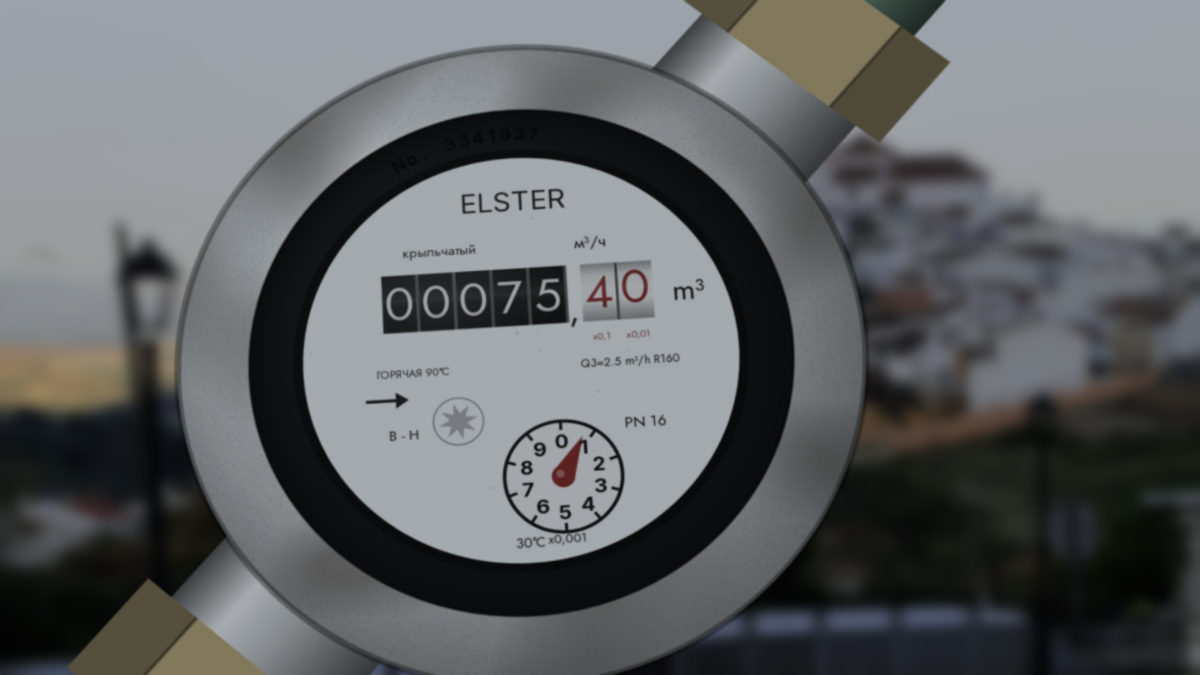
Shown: value=75.400 unit=m³
